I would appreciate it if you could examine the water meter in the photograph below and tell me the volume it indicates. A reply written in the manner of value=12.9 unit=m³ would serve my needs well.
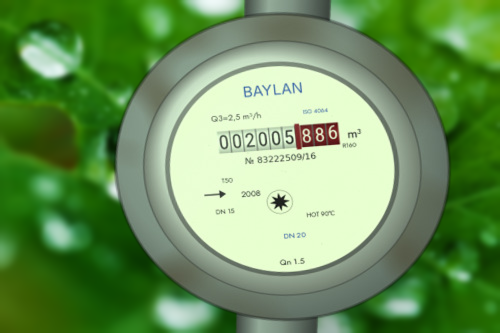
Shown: value=2005.886 unit=m³
